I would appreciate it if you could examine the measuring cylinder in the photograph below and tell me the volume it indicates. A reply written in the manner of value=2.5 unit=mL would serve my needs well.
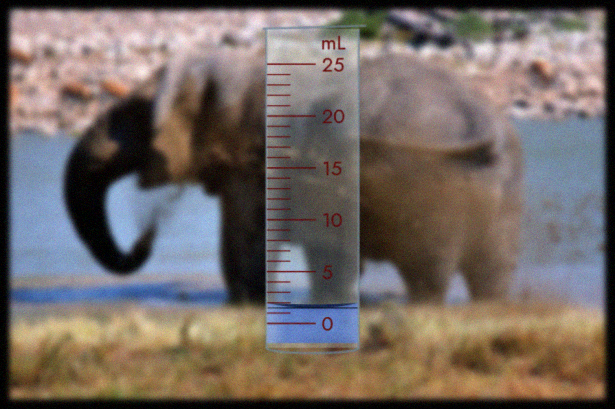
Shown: value=1.5 unit=mL
